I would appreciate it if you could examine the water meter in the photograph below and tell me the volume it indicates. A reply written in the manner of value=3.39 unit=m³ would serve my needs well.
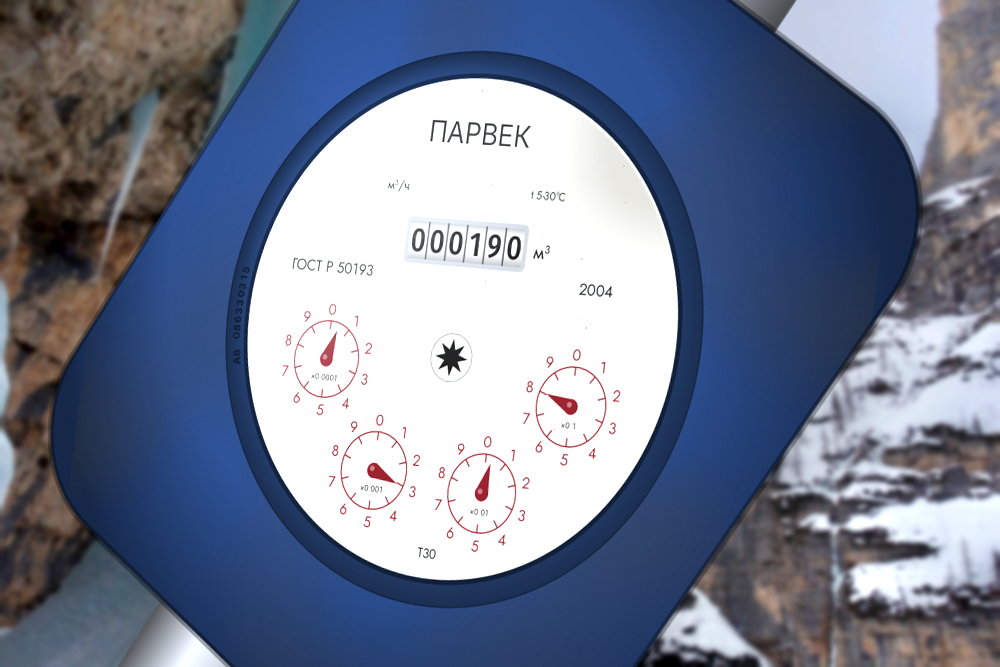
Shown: value=190.8030 unit=m³
